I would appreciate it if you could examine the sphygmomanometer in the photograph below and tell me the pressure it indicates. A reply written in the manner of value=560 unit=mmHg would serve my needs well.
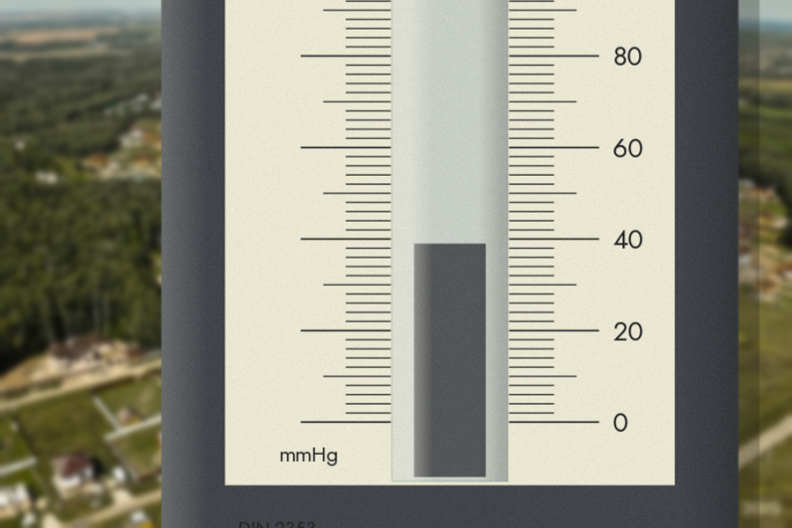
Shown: value=39 unit=mmHg
